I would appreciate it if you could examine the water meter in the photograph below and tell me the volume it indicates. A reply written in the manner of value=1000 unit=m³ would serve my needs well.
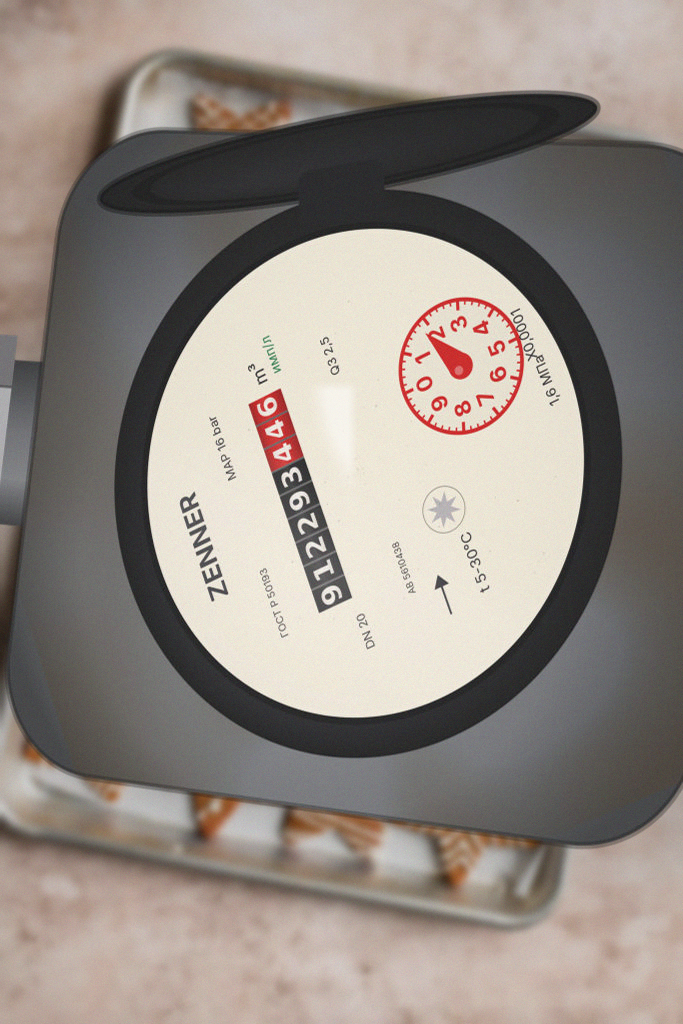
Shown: value=912293.4461 unit=m³
